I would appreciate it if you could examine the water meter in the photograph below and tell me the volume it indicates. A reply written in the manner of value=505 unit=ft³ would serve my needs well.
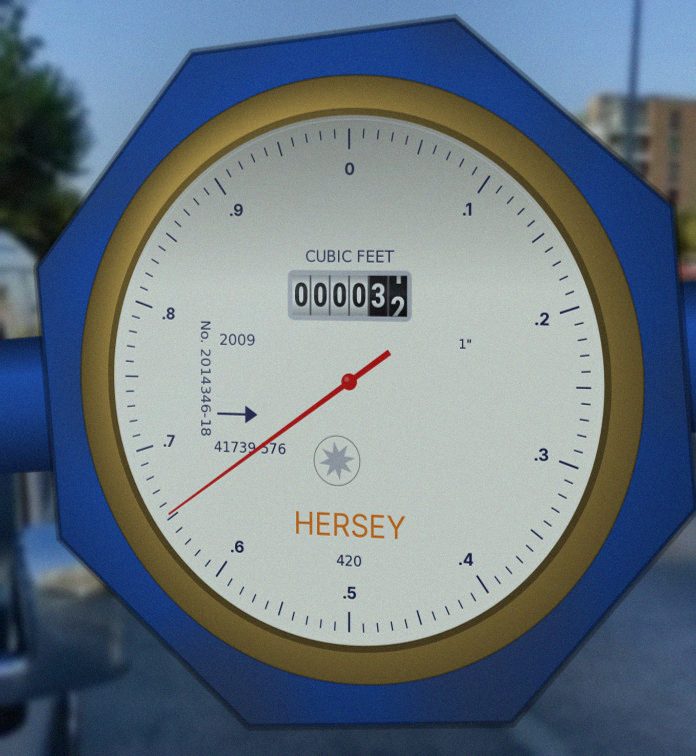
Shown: value=31.65 unit=ft³
